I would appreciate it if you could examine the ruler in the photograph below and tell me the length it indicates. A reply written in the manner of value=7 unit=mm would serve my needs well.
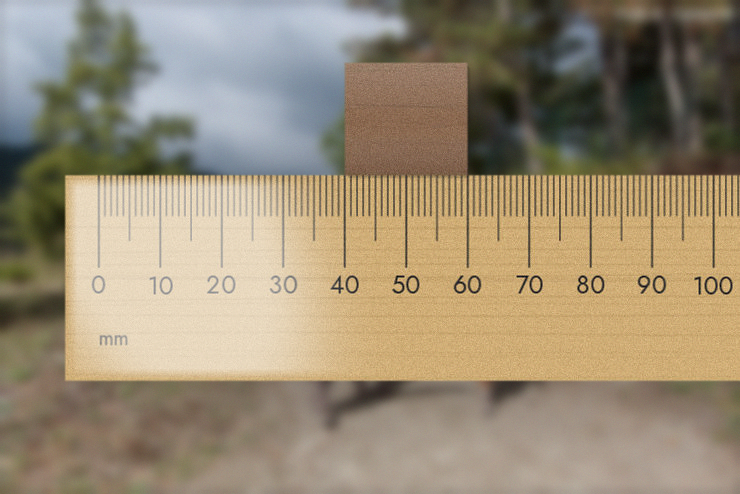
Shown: value=20 unit=mm
